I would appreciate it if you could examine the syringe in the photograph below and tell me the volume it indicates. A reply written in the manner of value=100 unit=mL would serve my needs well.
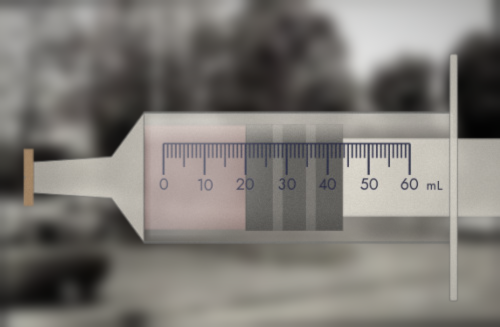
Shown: value=20 unit=mL
